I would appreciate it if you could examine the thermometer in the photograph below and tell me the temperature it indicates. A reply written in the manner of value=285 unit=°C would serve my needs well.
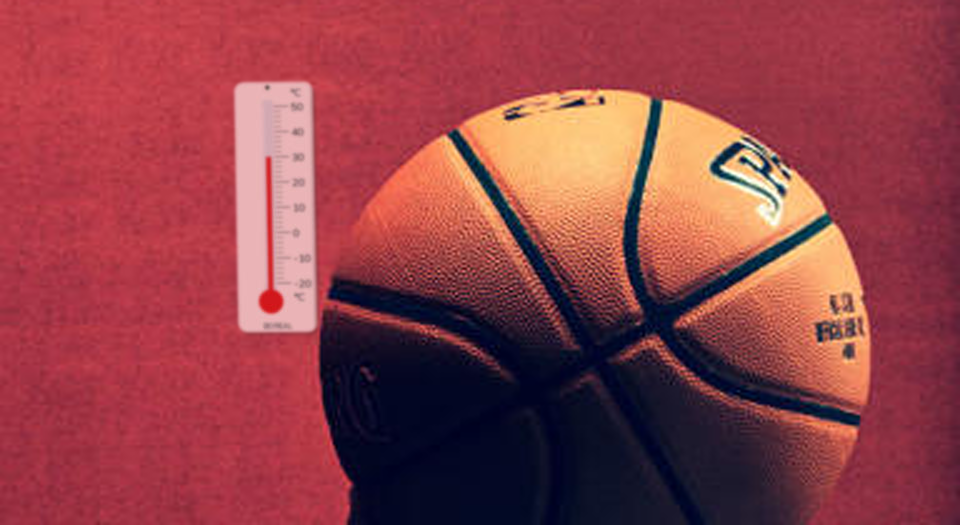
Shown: value=30 unit=°C
